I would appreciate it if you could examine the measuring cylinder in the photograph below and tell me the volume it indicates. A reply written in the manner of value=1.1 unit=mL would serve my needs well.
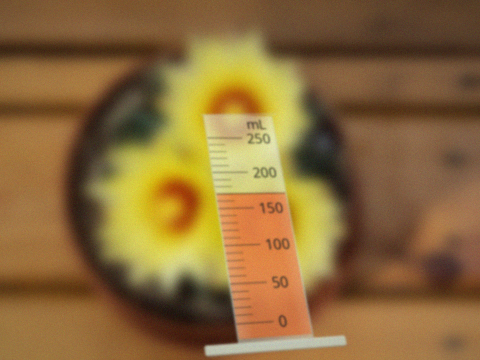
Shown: value=170 unit=mL
